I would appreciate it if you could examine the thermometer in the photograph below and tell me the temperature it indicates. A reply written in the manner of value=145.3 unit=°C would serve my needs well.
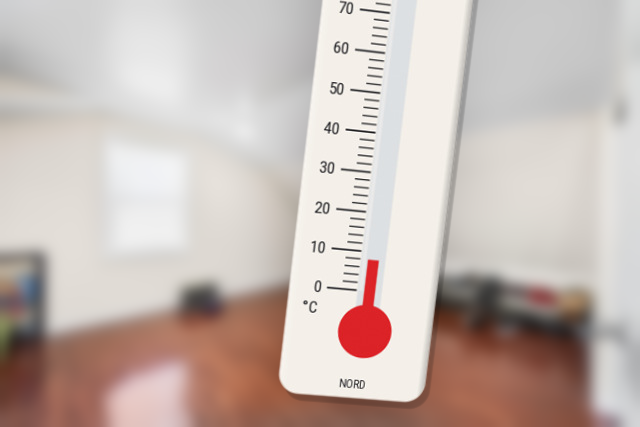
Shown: value=8 unit=°C
